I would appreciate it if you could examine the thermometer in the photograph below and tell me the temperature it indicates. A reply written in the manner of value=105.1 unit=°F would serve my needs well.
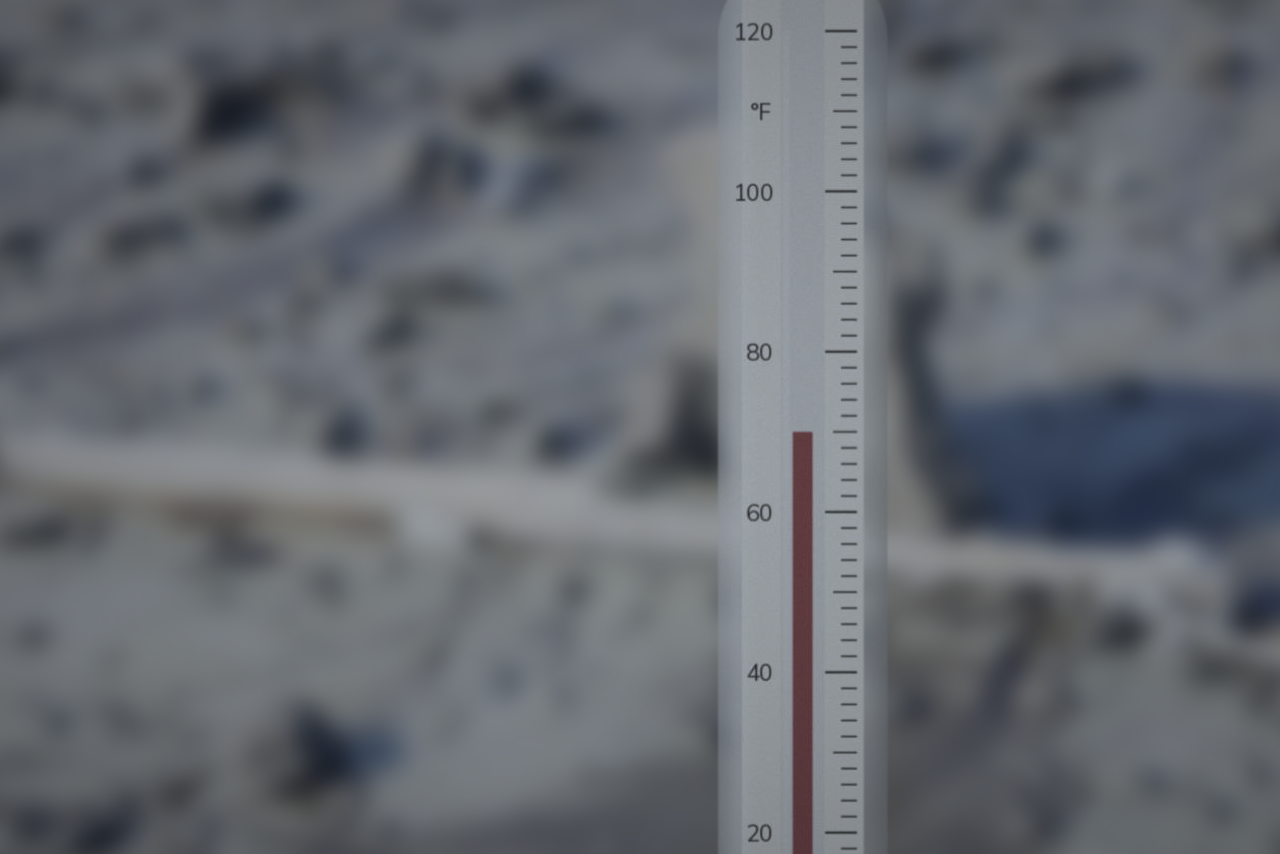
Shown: value=70 unit=°F
